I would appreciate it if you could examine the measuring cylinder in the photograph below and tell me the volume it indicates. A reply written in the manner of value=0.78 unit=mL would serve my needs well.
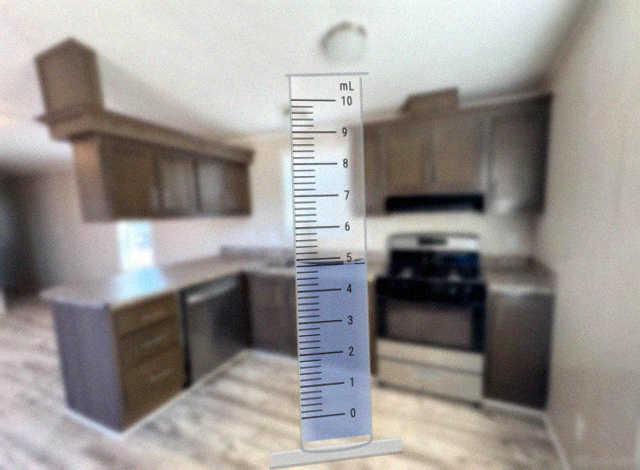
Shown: value=4.8 unit=mL
